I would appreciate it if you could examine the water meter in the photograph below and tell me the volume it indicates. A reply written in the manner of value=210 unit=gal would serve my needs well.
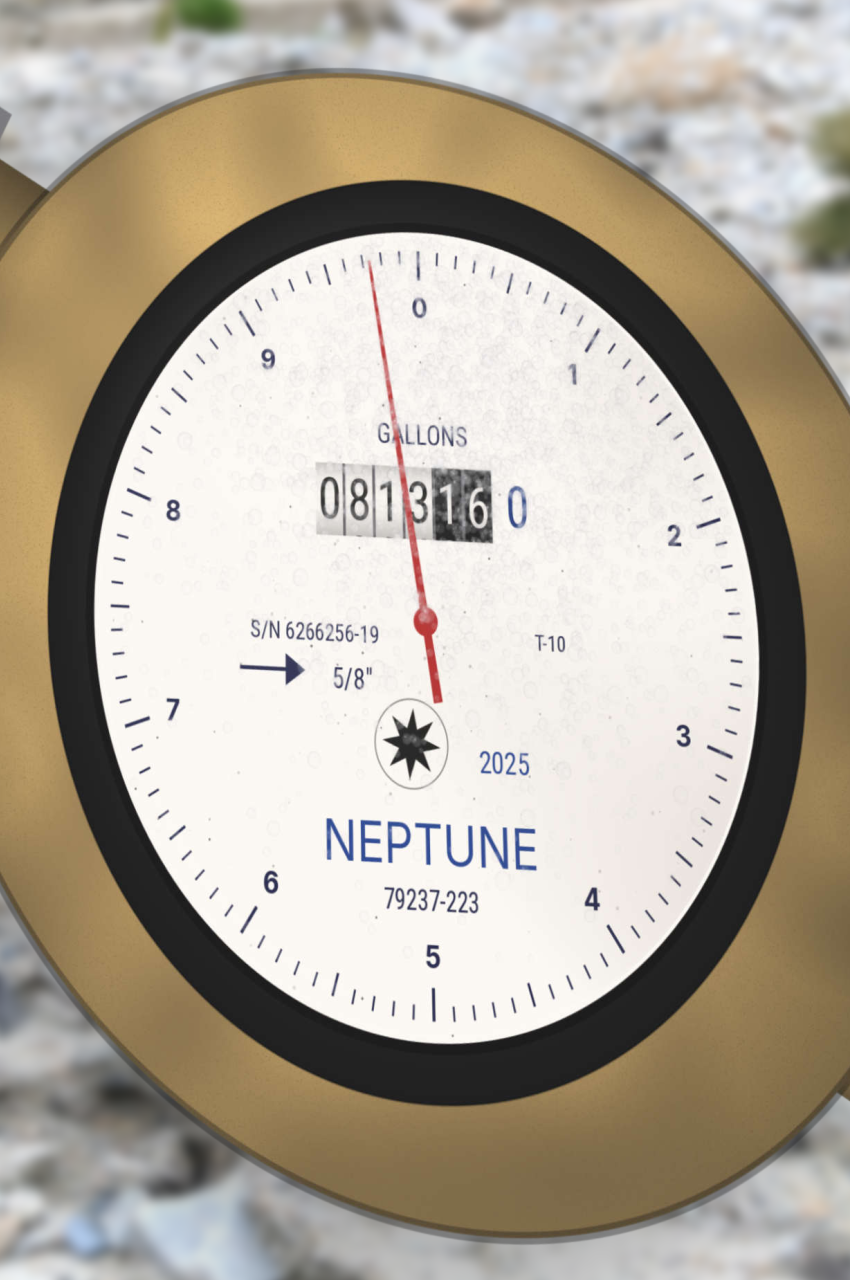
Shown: value=813159.7 unit=gal
